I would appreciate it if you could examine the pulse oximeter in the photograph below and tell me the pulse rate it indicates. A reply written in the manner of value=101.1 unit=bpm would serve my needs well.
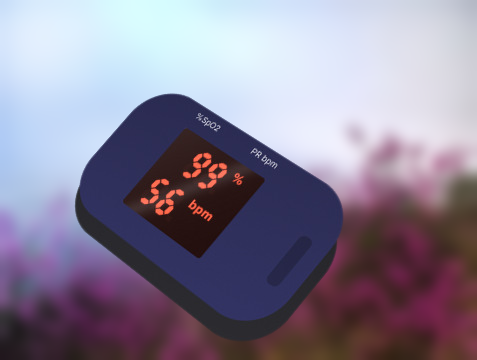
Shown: value=56 unit=bpm
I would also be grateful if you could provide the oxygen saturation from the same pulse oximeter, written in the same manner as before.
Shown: value=99 unit=%
